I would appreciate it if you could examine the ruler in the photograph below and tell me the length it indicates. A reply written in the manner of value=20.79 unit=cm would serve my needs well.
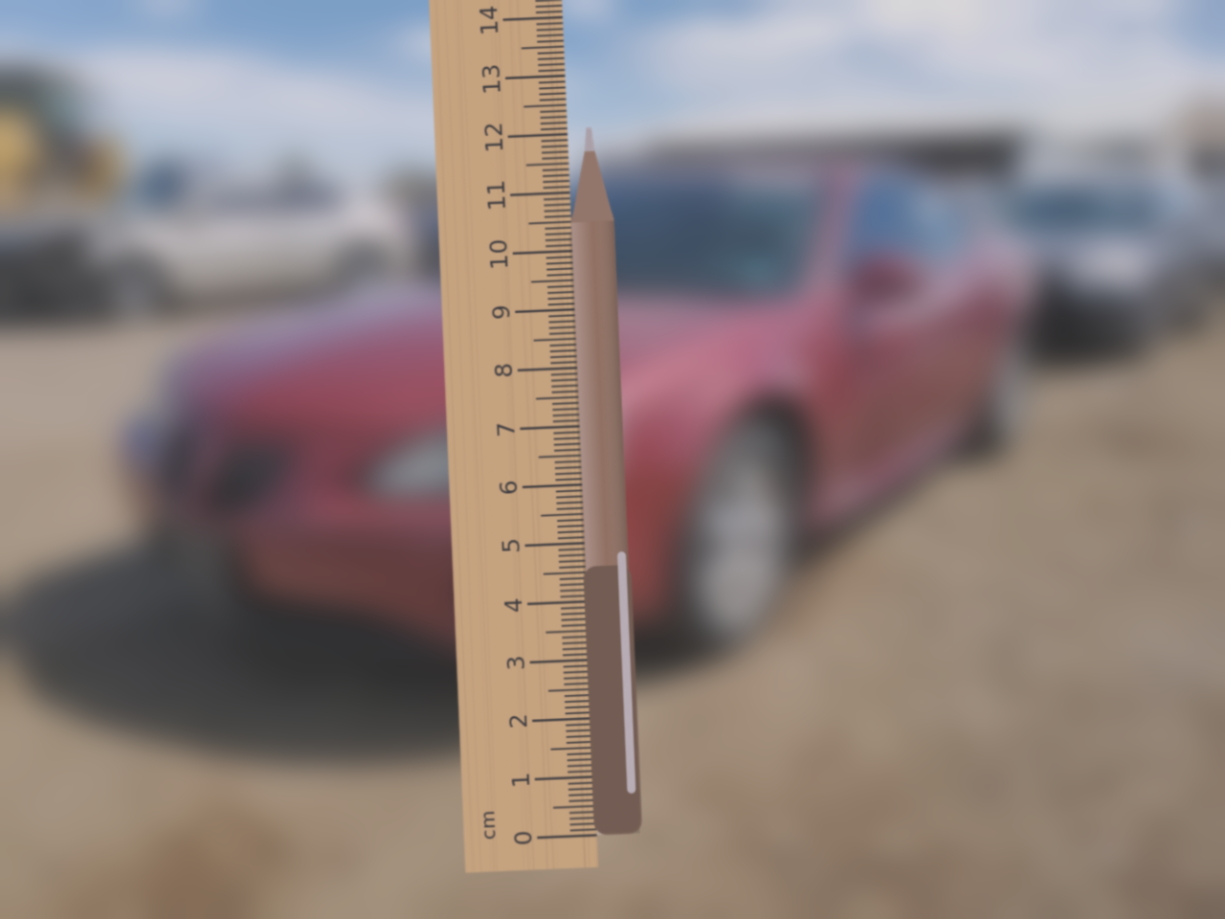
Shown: value=12.1 unit=cm
